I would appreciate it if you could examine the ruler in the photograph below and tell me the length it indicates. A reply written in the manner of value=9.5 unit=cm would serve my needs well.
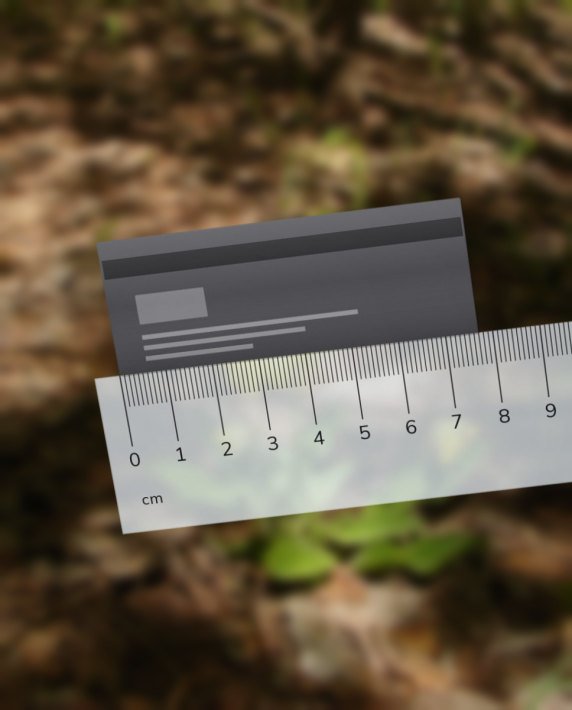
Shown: value=7.7 unit=cm
